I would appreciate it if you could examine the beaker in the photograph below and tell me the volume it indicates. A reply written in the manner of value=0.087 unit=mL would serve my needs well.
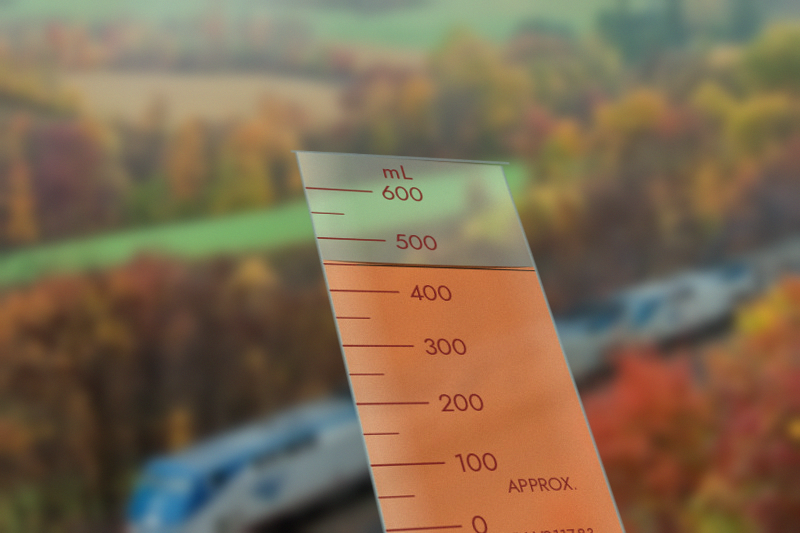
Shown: value=450 unit=mL
